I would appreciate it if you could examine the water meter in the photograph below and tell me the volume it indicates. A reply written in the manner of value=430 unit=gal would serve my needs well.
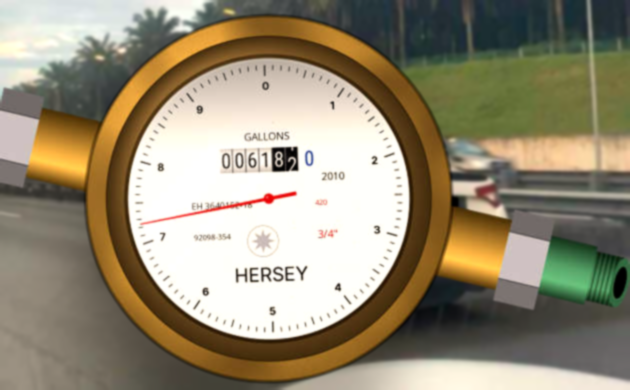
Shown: value=61817.2 unit=gal
